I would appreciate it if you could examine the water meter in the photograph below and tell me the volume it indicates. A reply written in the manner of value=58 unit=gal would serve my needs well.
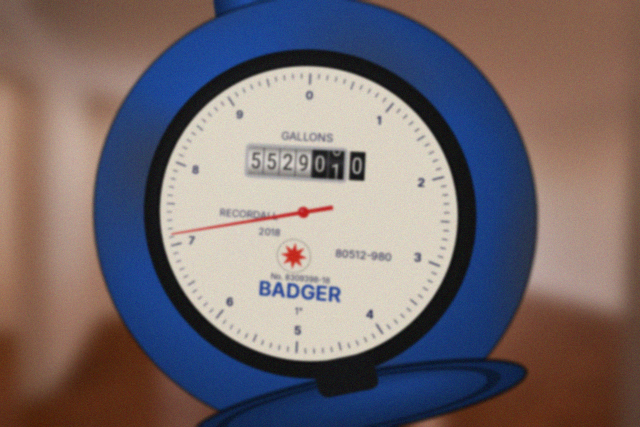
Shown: value=5529007.1 unit=gal
